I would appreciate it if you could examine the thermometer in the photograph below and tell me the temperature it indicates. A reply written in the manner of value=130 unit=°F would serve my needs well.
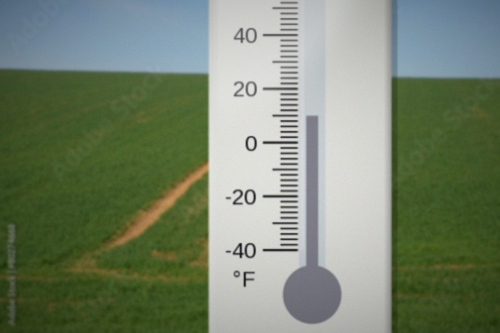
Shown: value=10 unit=°F
